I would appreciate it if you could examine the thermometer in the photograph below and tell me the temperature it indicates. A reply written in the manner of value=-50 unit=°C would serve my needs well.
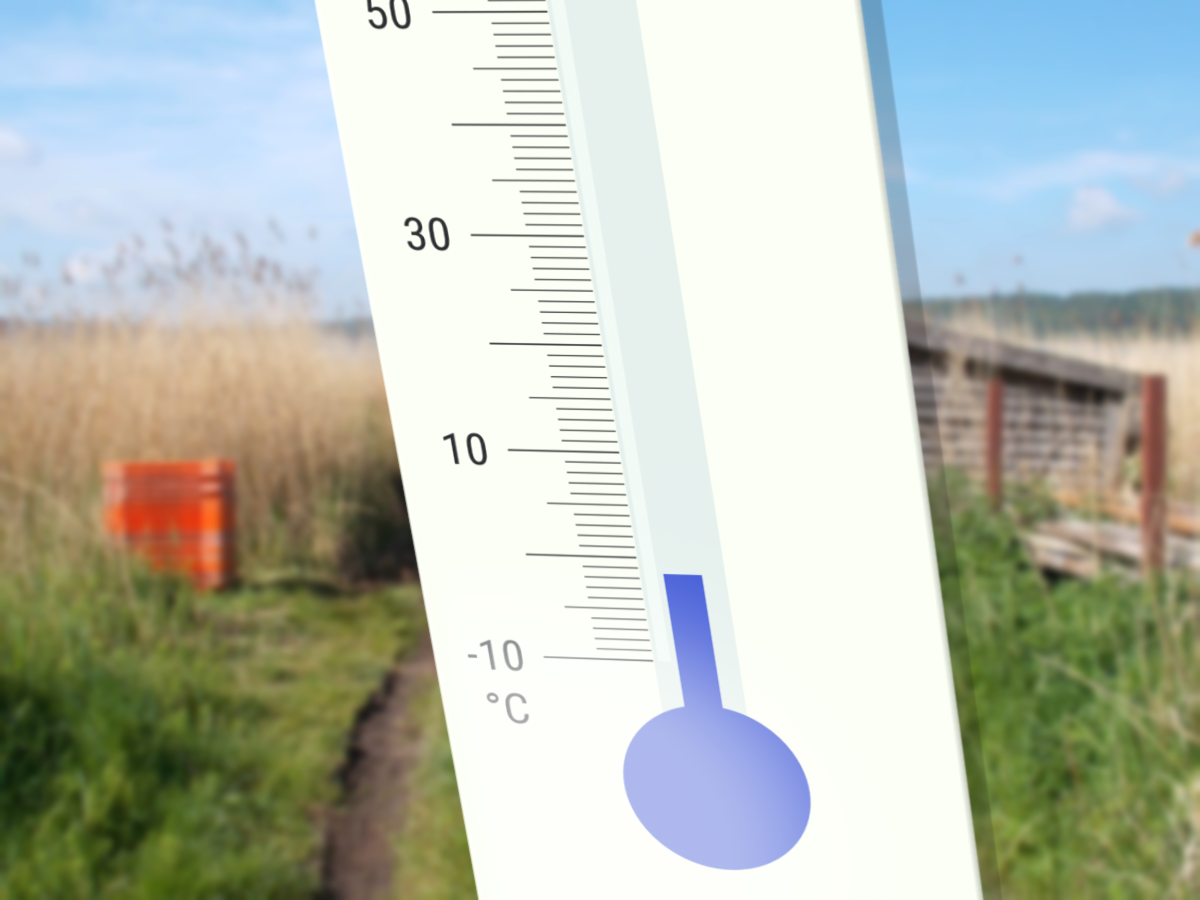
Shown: value=-1.5 unit=°C
